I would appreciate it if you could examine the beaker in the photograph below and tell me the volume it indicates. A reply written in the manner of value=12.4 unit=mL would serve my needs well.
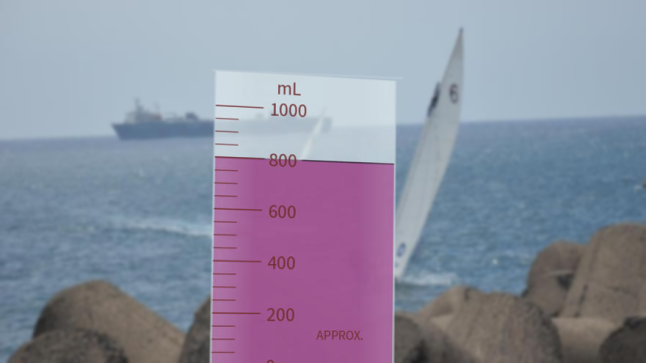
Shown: value=800 unit=mL
